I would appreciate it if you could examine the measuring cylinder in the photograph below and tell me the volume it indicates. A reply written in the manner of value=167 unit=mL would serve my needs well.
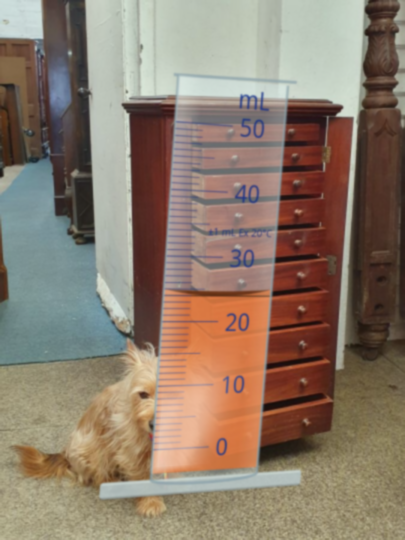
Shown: value=24 unit=mL
